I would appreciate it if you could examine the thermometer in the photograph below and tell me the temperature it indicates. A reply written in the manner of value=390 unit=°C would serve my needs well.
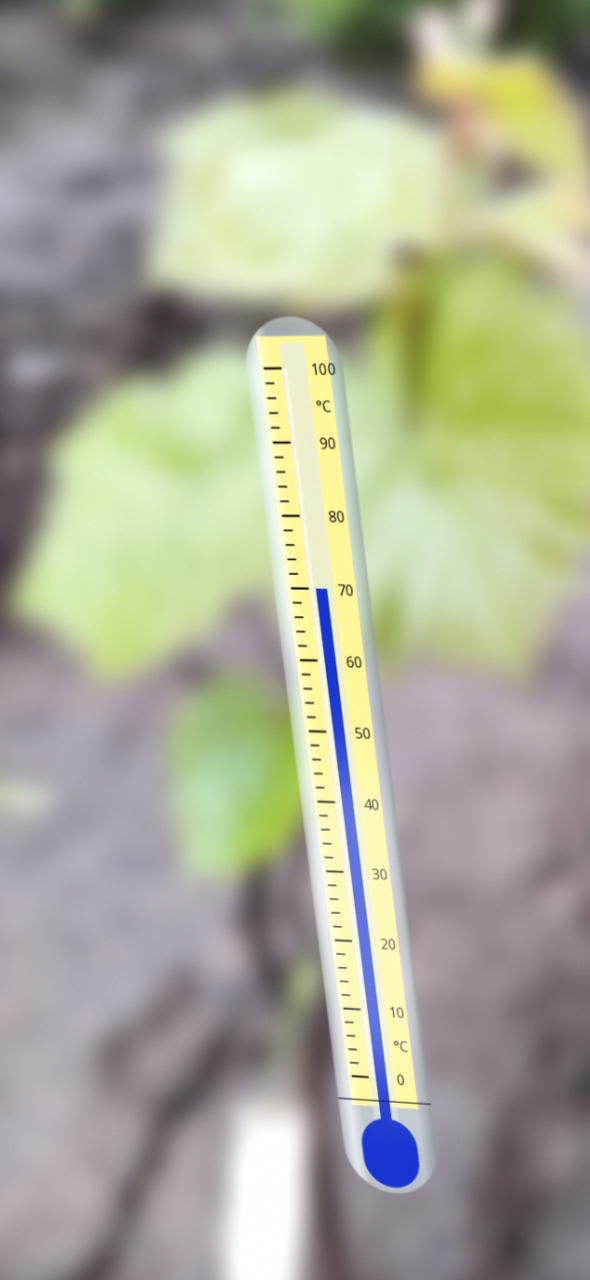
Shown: value=70 unit=°C
